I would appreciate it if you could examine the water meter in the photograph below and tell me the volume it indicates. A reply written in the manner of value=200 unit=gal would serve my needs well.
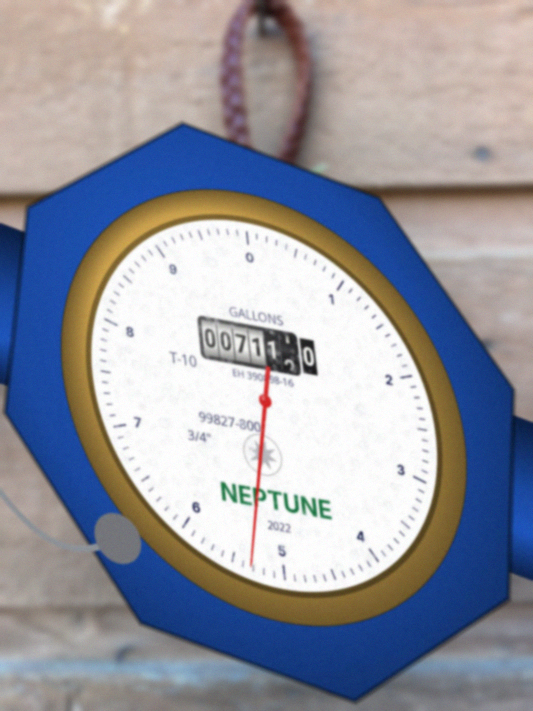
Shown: value=71115.3 unit=gal
